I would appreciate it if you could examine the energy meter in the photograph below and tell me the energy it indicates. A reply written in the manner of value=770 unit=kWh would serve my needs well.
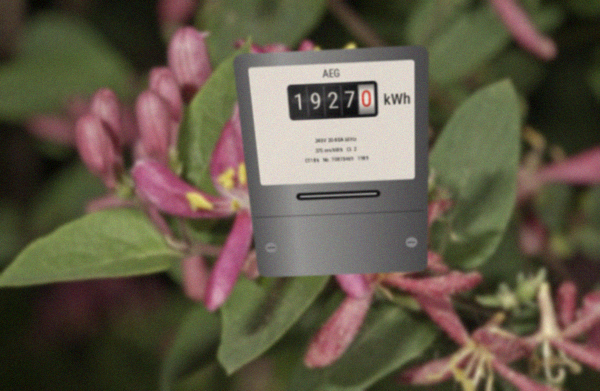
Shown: value=1927.0 unit=kWh
